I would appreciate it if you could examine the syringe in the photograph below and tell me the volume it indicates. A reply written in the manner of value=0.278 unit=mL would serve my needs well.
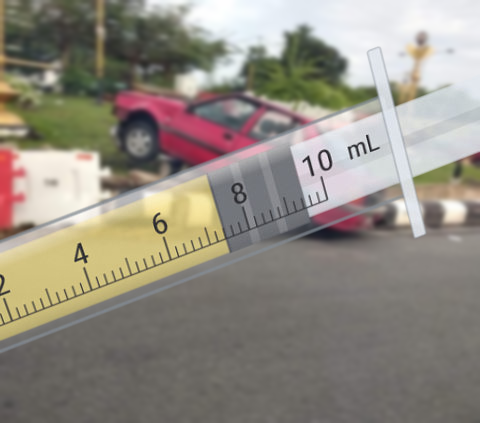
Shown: value=7.4 unit=mL
